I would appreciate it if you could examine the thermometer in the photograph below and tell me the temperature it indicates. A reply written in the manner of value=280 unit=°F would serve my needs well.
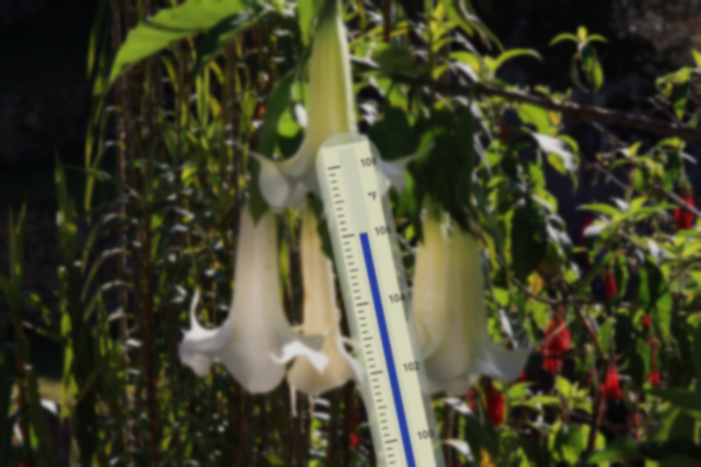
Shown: value=106 unit=°F
